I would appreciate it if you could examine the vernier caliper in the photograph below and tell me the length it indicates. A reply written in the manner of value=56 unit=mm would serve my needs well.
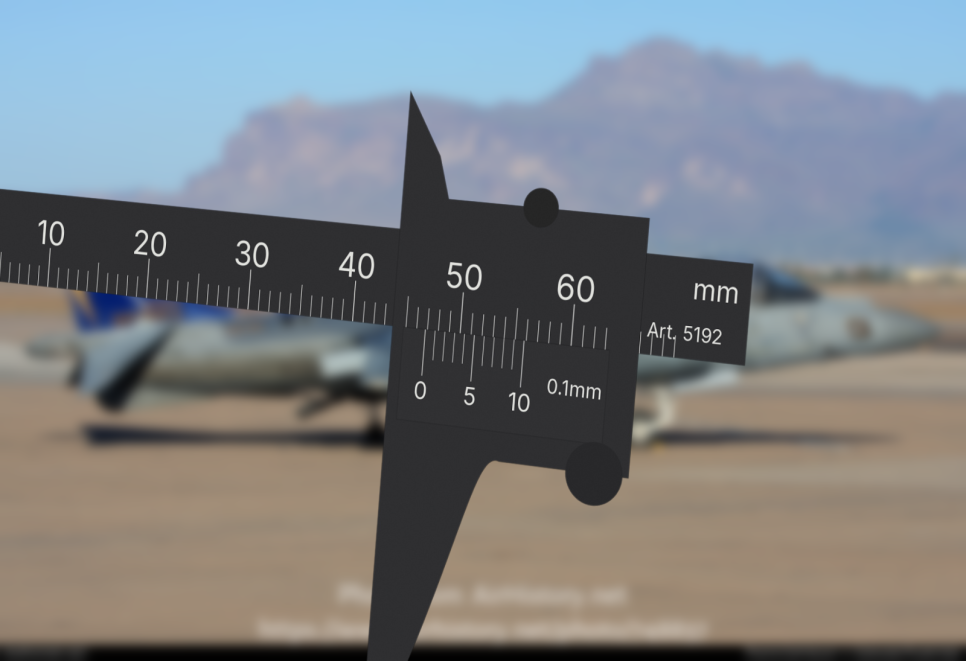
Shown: value=46.8 unit=mm
